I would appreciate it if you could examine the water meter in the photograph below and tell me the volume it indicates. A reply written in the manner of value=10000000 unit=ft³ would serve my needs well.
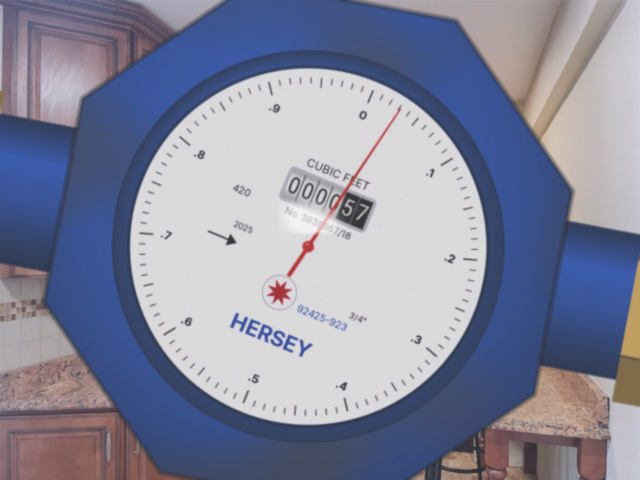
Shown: value=57.03 unit=ft³
